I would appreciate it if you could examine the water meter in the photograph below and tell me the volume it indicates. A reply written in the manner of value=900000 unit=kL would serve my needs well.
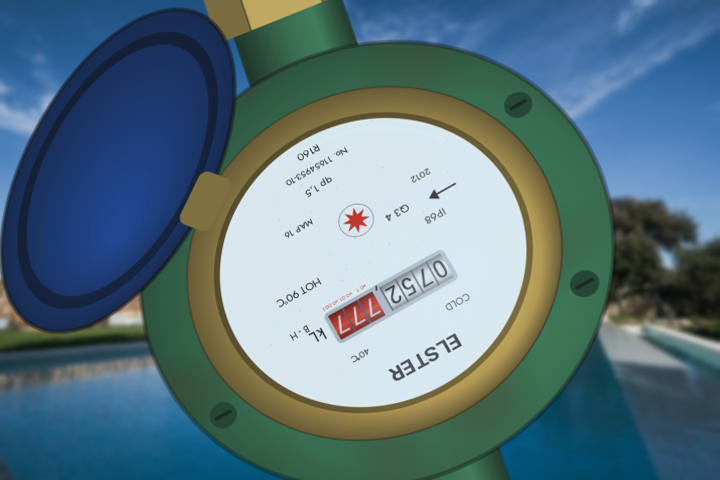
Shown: value=752.777 unit=kL
